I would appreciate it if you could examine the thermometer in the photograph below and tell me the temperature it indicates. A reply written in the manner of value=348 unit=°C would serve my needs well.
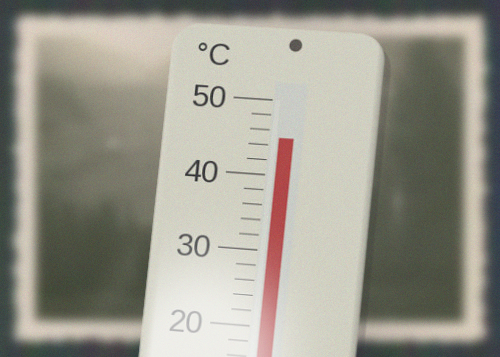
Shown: value=45 unit=°C
